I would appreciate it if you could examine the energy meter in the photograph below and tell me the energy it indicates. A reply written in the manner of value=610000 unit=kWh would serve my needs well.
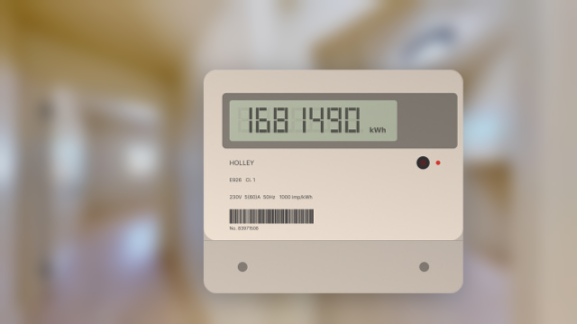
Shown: value=1681490 unit=kWh
